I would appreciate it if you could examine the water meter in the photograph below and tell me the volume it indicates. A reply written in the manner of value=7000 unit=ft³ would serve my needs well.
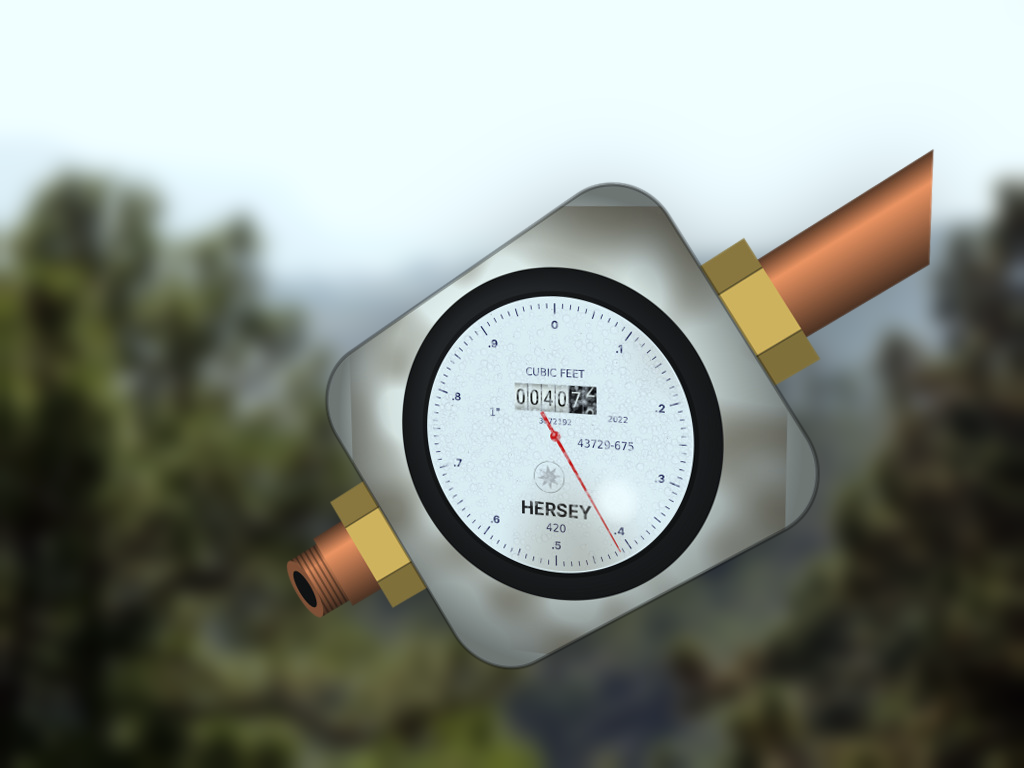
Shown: value=4072.41 unit=ft³
